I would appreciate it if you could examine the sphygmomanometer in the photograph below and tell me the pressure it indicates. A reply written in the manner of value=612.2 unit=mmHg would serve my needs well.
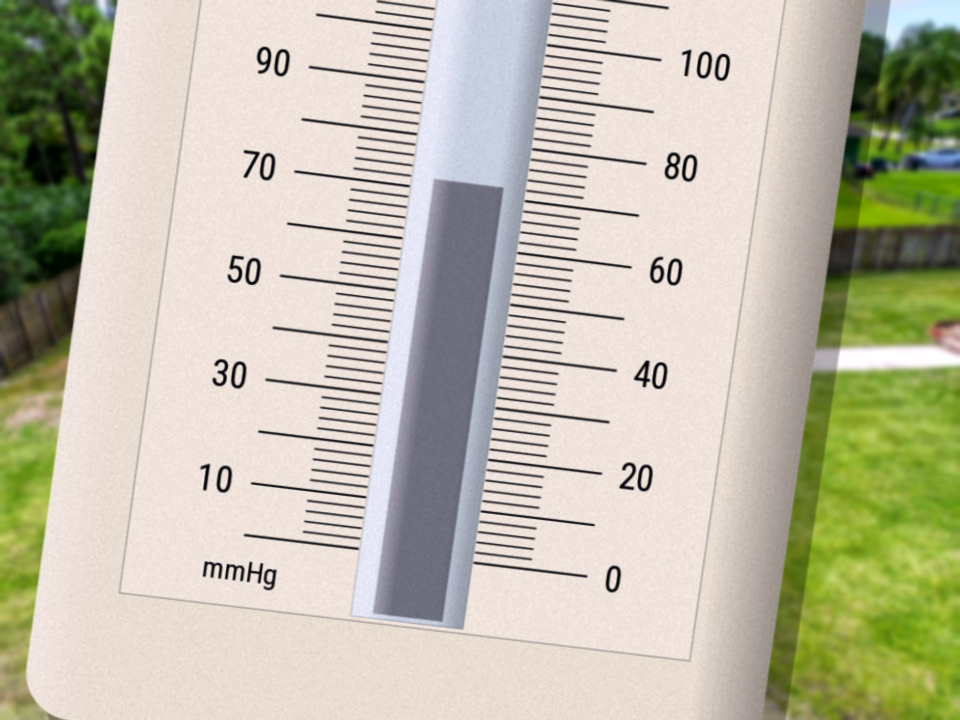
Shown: value=72 unit=mmHg
